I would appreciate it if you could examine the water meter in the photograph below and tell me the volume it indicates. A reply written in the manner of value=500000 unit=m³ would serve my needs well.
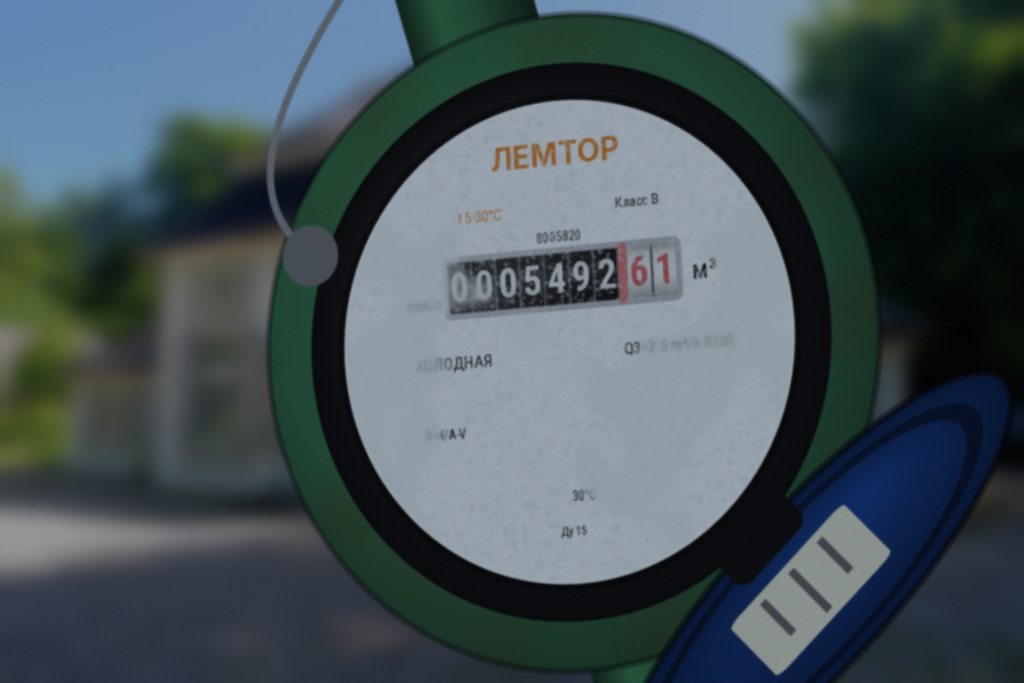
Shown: value=5492.61 unit=m³
